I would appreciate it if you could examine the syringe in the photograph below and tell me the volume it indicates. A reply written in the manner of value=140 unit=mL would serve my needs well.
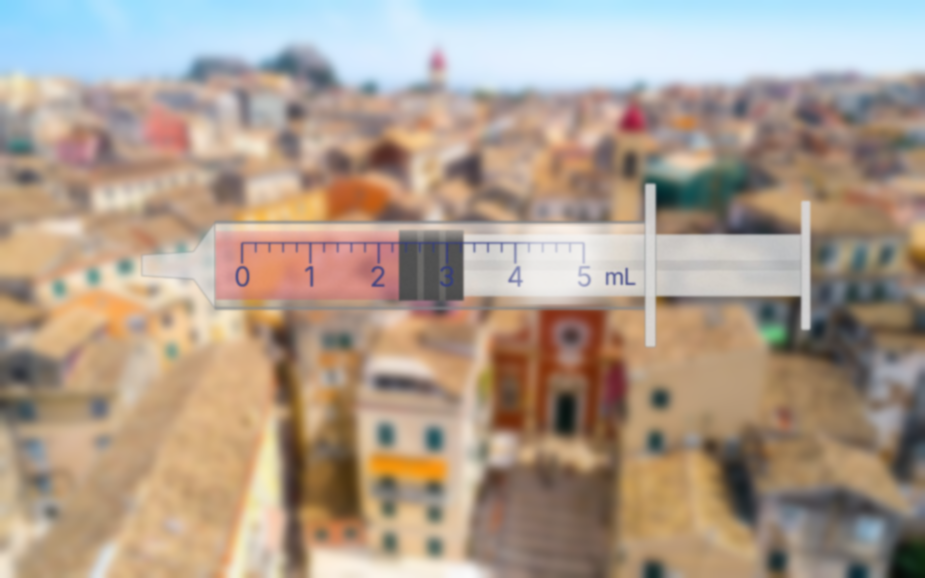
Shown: value=2.3 unit=mL
